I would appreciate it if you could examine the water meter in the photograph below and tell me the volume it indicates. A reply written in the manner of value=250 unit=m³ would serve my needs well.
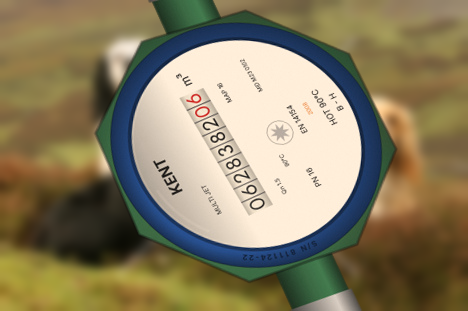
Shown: value=628382.06 unit=m³
